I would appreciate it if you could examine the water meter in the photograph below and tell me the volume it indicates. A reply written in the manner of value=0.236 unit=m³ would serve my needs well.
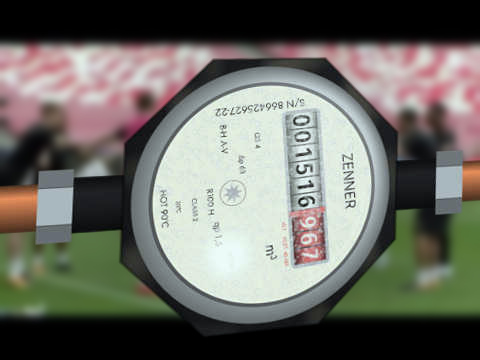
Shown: value=1516.967 unit=m³
